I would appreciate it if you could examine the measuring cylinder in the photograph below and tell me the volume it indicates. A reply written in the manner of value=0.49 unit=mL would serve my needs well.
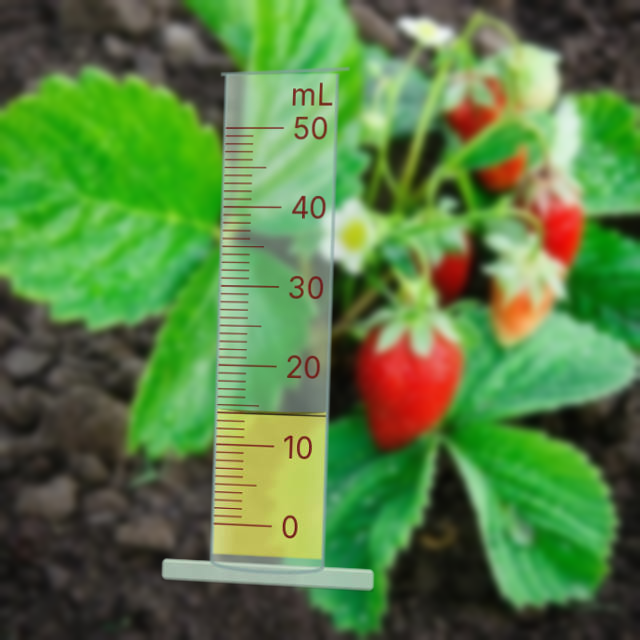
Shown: value=14 unit=mL
